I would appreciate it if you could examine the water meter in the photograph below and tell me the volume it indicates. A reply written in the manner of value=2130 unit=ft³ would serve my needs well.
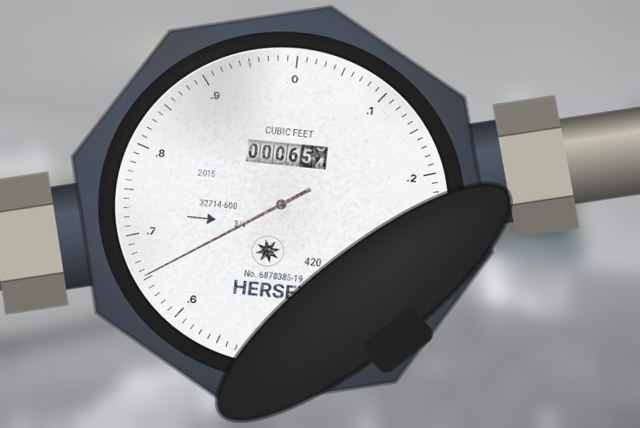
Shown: value=653.65 unit=ft³
